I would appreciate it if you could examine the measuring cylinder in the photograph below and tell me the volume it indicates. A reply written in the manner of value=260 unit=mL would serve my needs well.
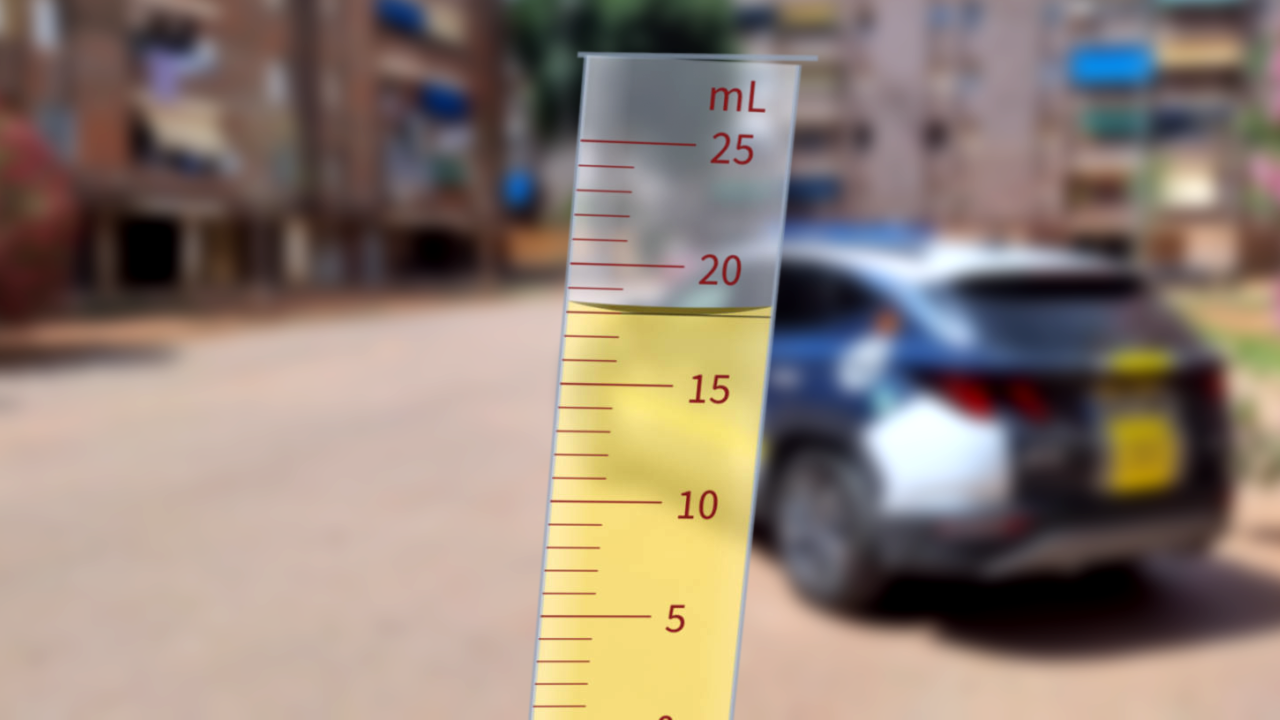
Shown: value=18 unit=mL
